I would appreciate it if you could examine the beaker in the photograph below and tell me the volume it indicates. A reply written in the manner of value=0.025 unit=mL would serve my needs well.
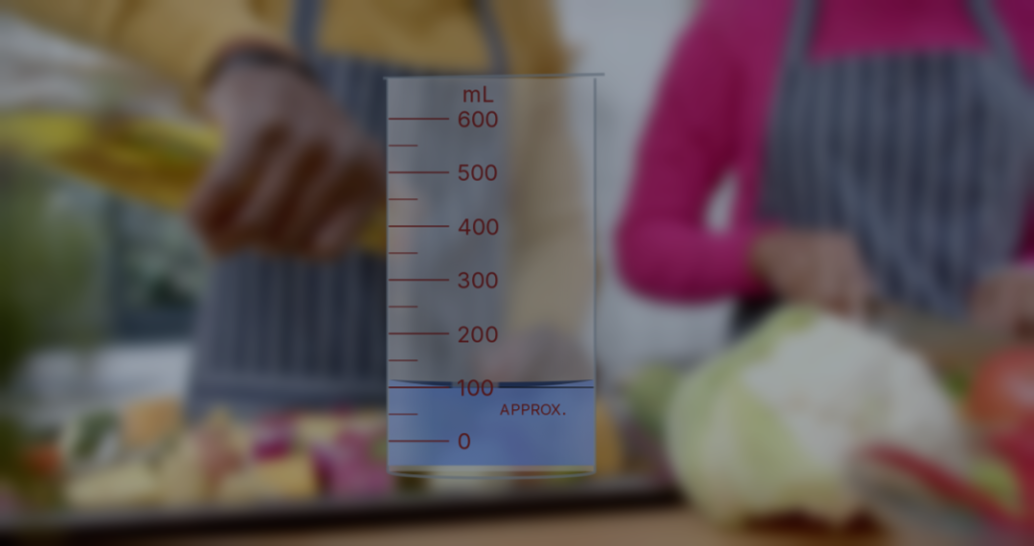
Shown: value=100 unit=mL
